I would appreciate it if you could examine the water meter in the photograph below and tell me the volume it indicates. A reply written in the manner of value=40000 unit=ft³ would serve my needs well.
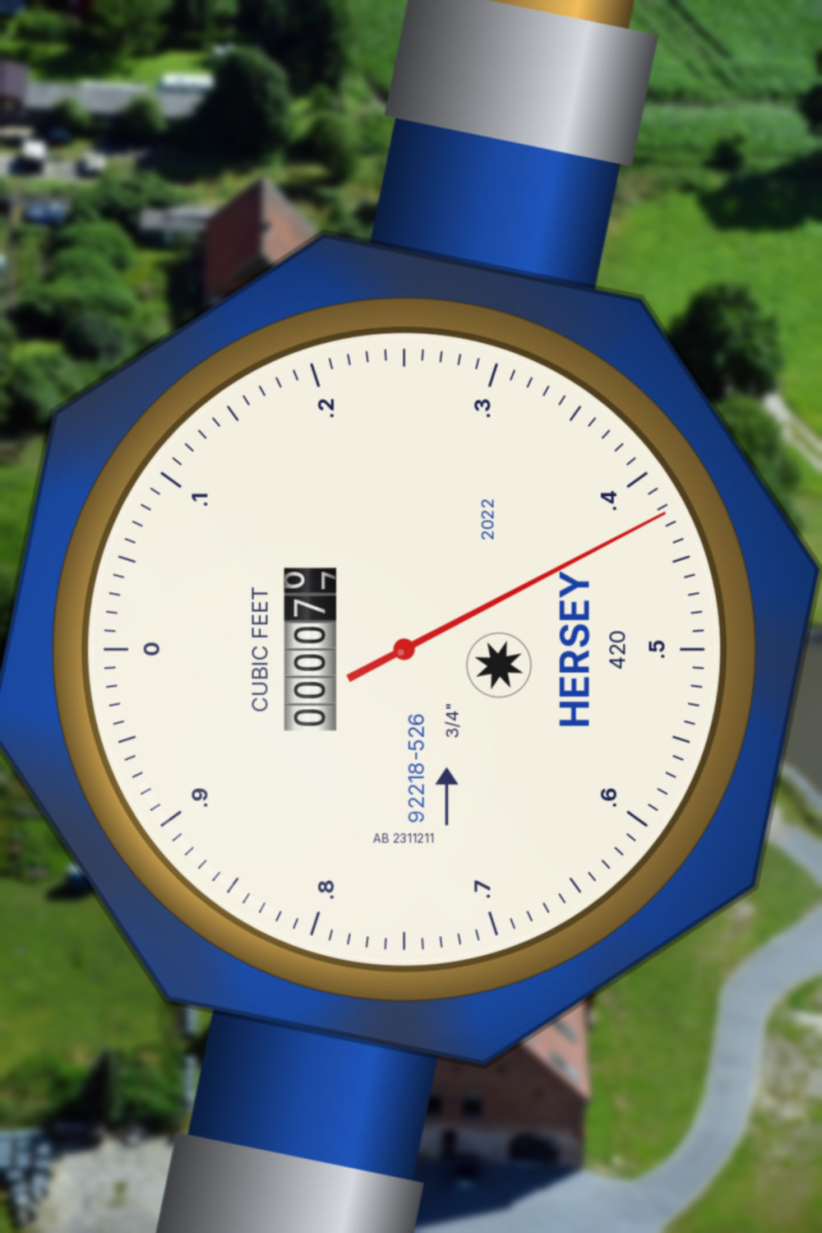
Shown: value=76.42 unit=ft³
